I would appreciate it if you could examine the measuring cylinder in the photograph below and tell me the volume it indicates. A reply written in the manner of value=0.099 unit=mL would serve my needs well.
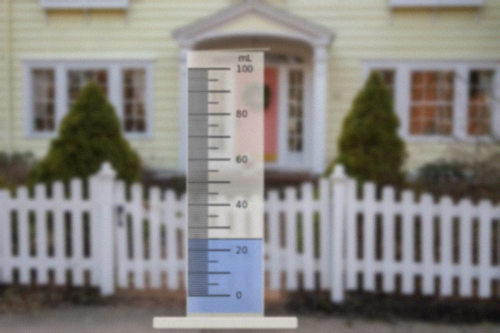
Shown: value=25 unit=mL
